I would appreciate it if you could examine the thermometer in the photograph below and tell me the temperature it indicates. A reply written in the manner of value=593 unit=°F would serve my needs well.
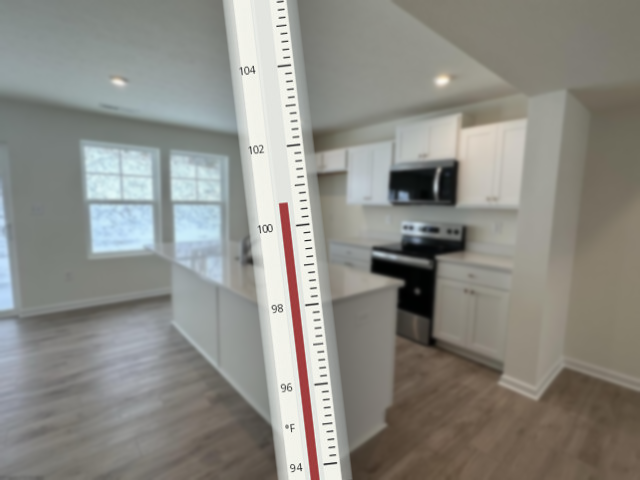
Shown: value=100.6 unit=°F
